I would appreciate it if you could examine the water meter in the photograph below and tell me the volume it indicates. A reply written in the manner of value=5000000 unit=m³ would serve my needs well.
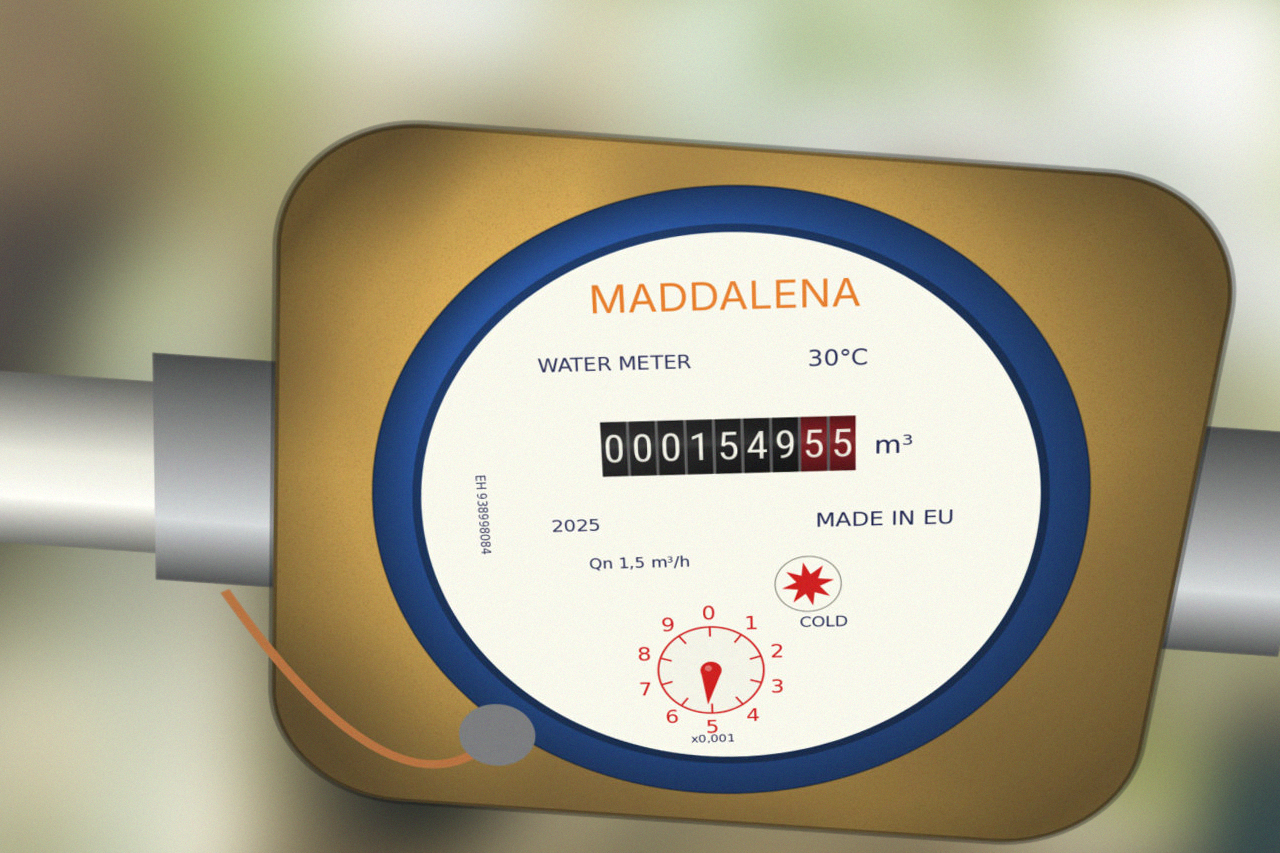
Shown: value=1549.555 unit=m³
